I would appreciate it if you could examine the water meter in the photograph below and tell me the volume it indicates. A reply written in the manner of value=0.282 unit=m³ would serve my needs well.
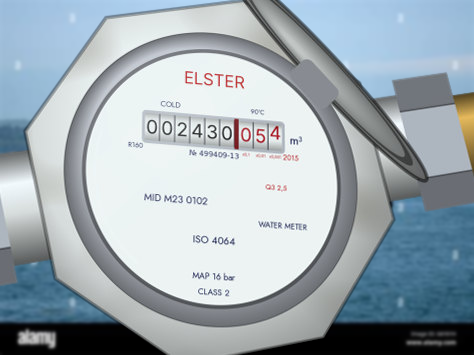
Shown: value=2430.054 unit=m³
